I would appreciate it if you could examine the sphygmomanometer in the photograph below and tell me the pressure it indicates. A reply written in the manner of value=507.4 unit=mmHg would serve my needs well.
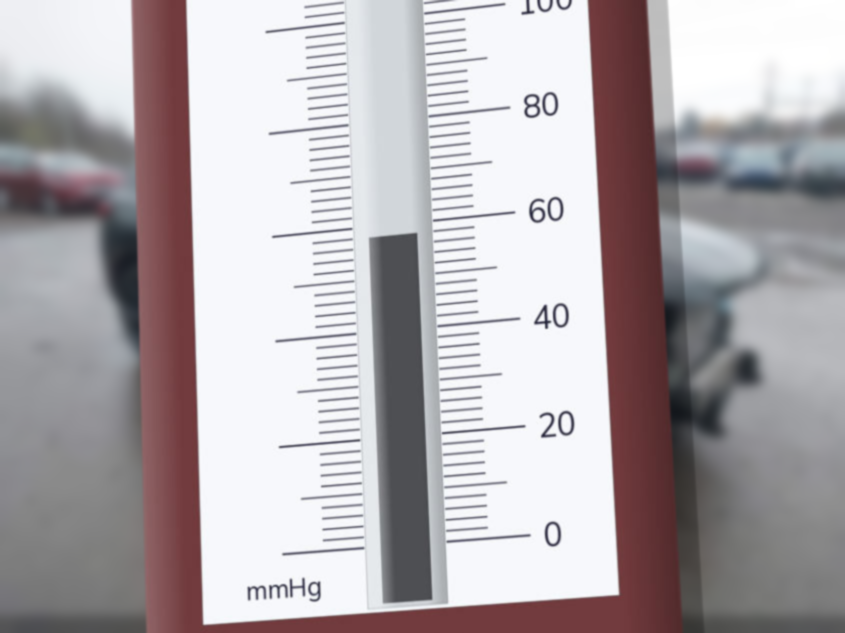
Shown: value=58 unit=mmHg
